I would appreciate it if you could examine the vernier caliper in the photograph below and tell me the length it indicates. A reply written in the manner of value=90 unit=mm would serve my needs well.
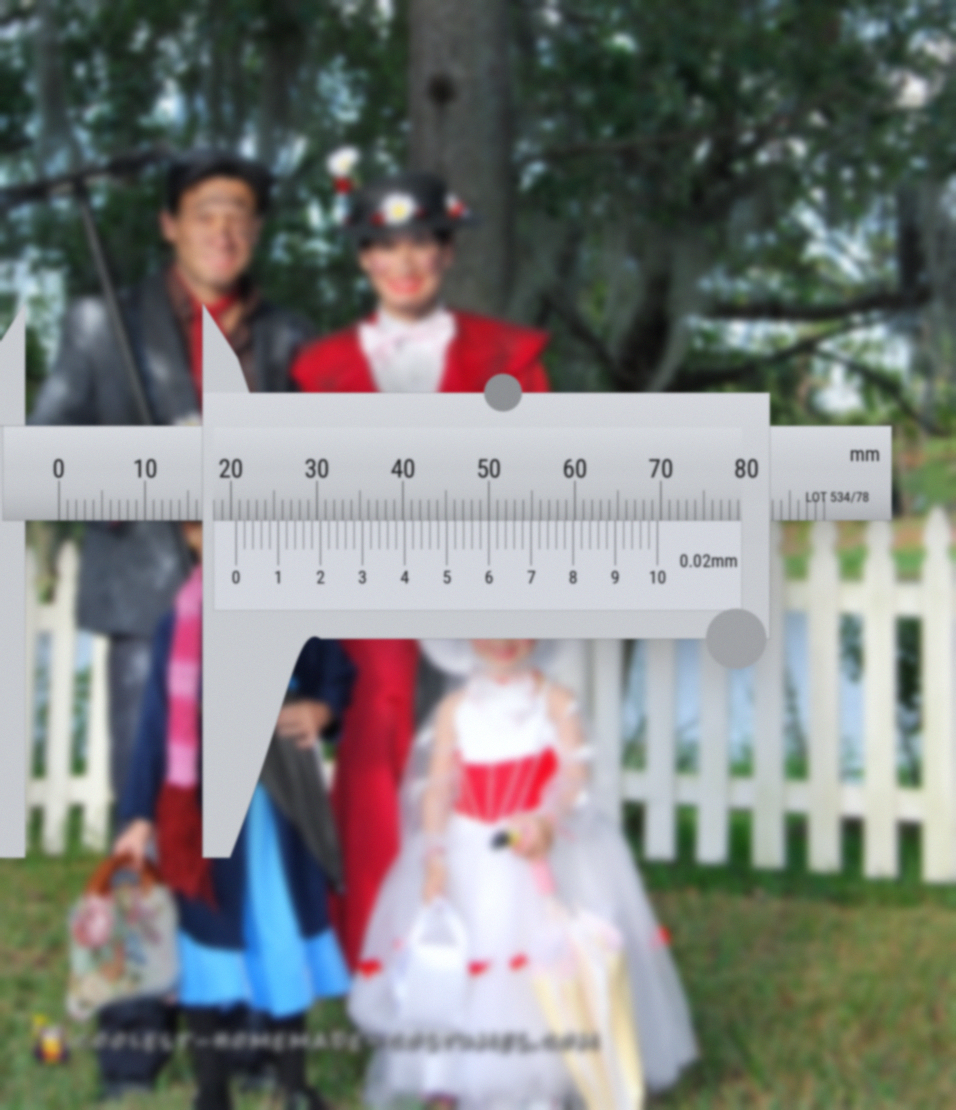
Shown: value=20.6 unit=mm
